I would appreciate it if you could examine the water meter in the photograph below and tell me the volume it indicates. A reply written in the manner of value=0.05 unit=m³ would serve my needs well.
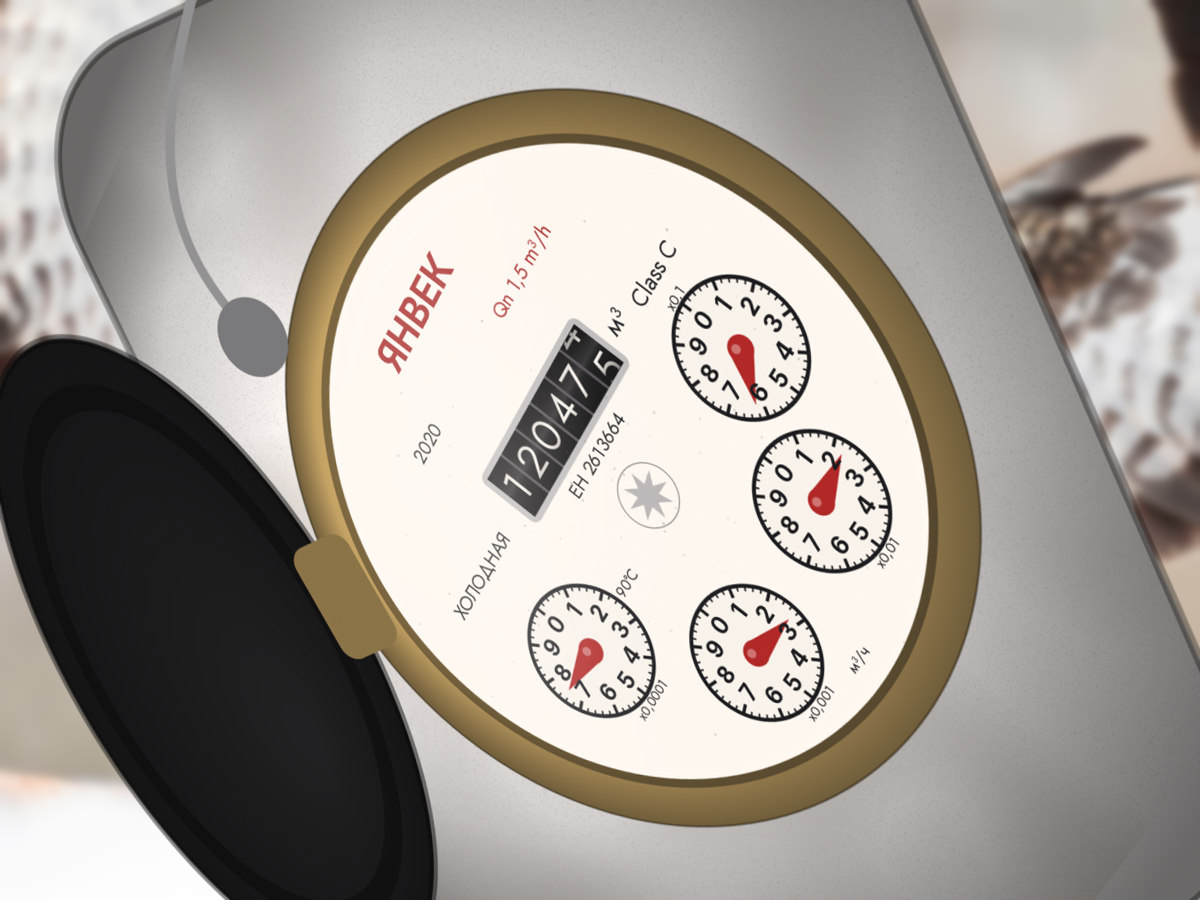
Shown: value=120474.6227 unit=m³
